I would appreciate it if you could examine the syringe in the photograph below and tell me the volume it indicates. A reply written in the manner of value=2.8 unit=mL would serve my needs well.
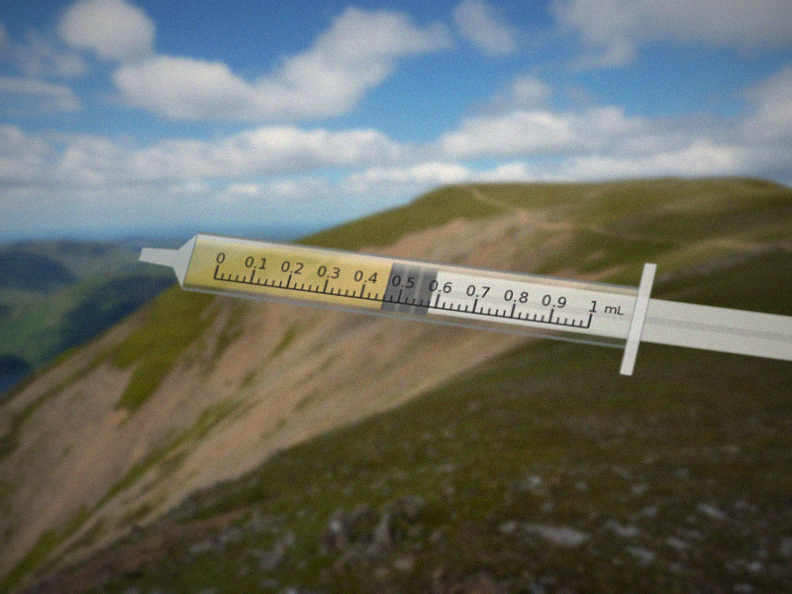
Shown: value=0.46 unit=mL
